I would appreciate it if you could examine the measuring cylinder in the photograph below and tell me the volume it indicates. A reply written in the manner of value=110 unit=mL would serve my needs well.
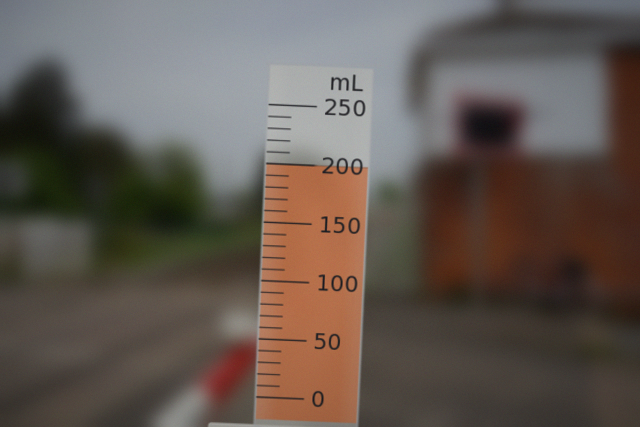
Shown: value=200 unit=mL
